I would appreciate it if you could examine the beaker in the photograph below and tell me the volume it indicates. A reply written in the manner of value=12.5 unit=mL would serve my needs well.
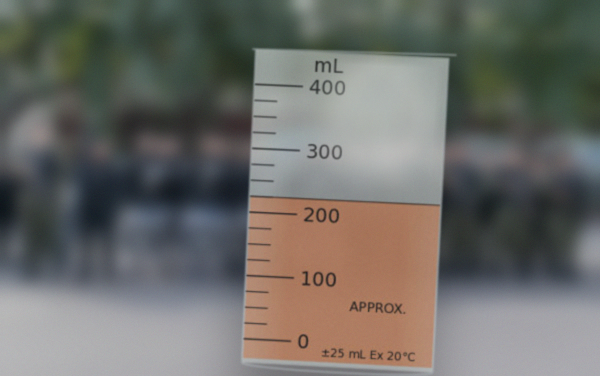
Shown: value=225 unit=mL
